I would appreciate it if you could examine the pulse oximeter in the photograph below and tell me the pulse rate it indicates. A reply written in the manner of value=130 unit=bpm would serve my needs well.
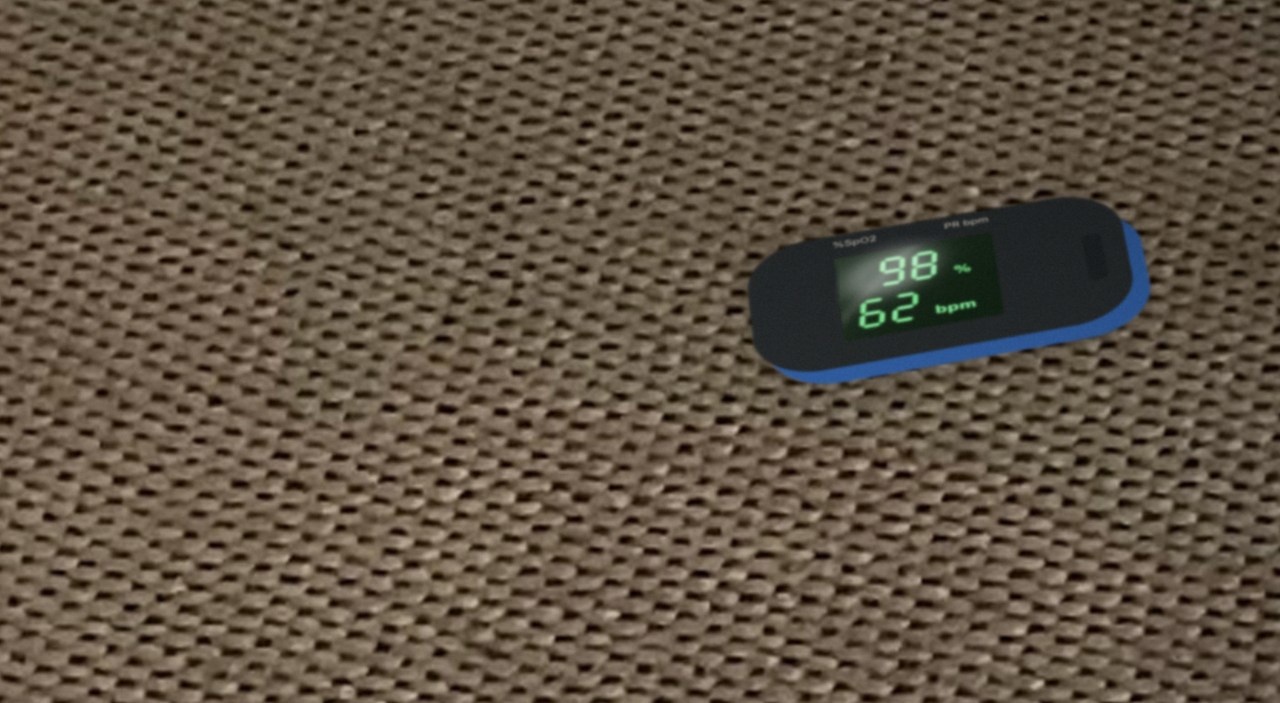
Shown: value=62 unit=bpm
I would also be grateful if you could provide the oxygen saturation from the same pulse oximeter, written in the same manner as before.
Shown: value=98 unit=%
